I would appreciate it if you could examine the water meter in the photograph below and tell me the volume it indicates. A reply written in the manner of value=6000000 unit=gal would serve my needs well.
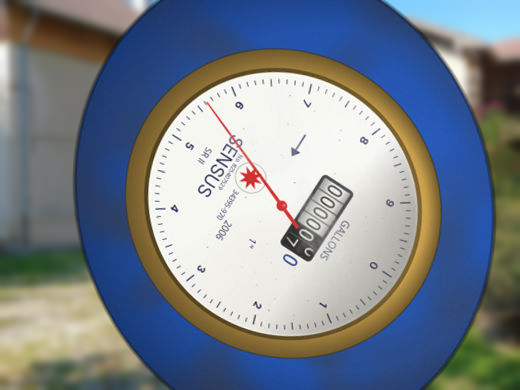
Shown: value=65.6 unit=gal
